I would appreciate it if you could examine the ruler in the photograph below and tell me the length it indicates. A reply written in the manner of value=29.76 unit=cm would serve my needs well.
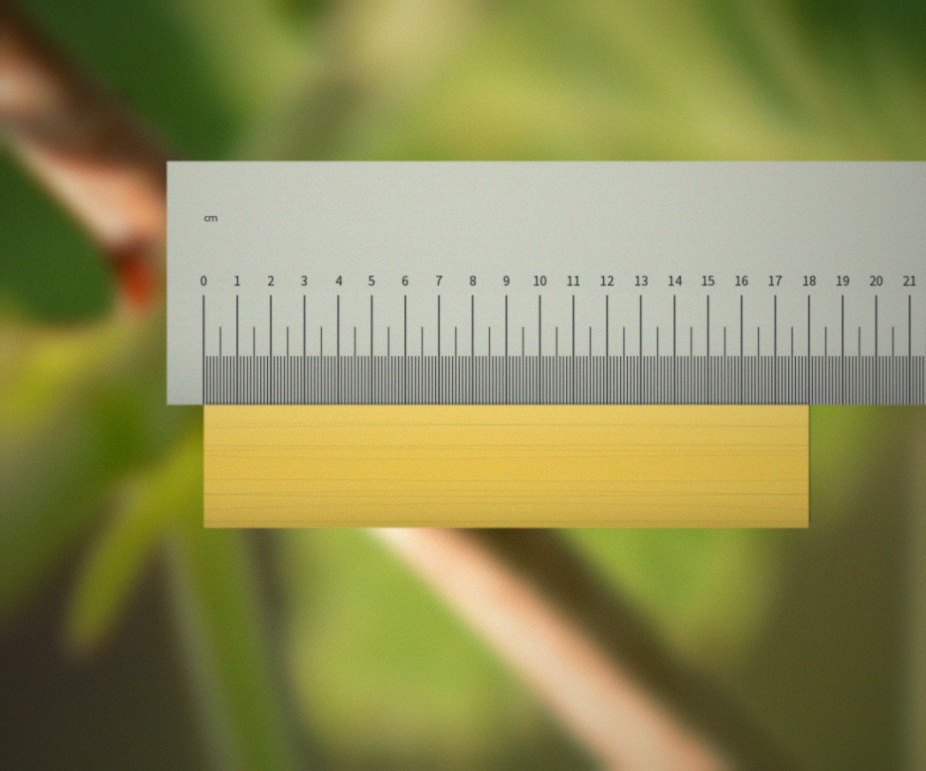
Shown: value=18 unit=cm
